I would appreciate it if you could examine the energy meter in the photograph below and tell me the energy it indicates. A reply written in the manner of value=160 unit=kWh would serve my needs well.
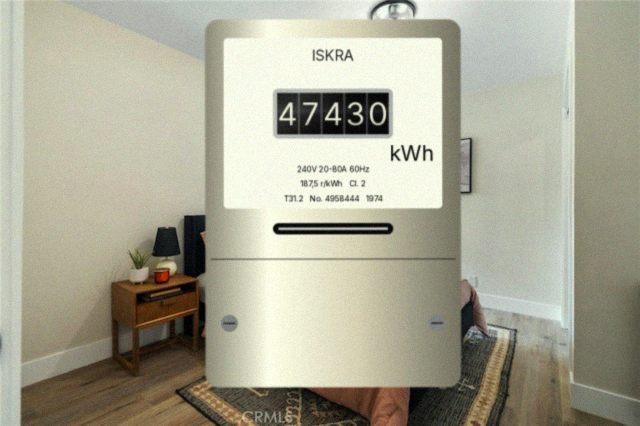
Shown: value=47430 unit=kWh
